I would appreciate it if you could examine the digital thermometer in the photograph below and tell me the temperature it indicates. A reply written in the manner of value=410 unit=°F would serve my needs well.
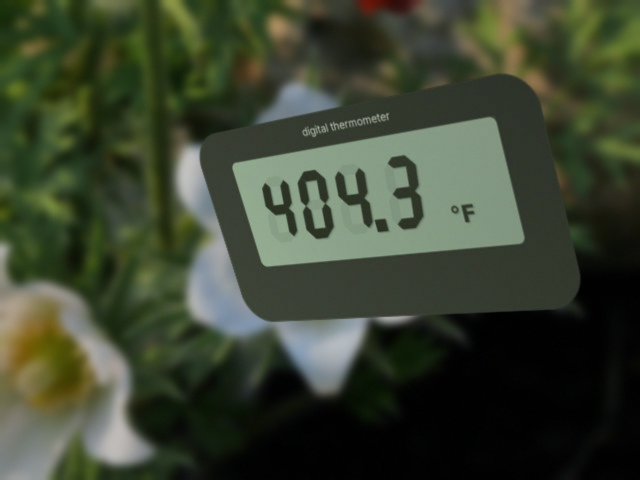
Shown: value=404.3 unit=°F
